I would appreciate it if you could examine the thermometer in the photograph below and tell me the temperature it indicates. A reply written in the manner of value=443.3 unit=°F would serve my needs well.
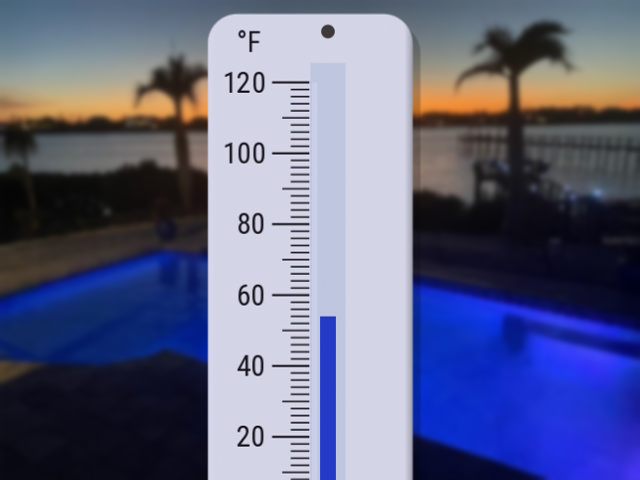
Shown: value=54 unit=°F
